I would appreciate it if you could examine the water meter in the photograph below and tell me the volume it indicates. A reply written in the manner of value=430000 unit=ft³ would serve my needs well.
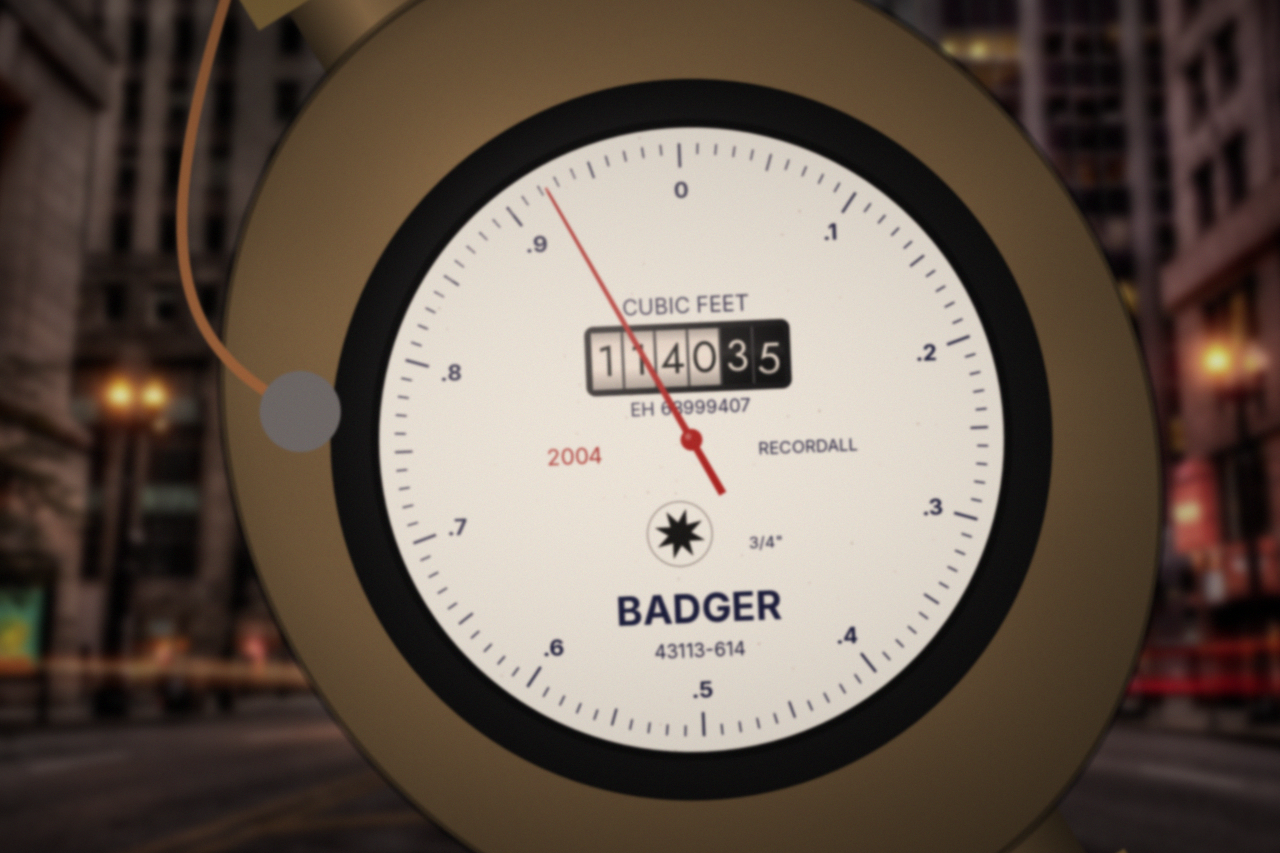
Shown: value=114034.92 unit=ft³
